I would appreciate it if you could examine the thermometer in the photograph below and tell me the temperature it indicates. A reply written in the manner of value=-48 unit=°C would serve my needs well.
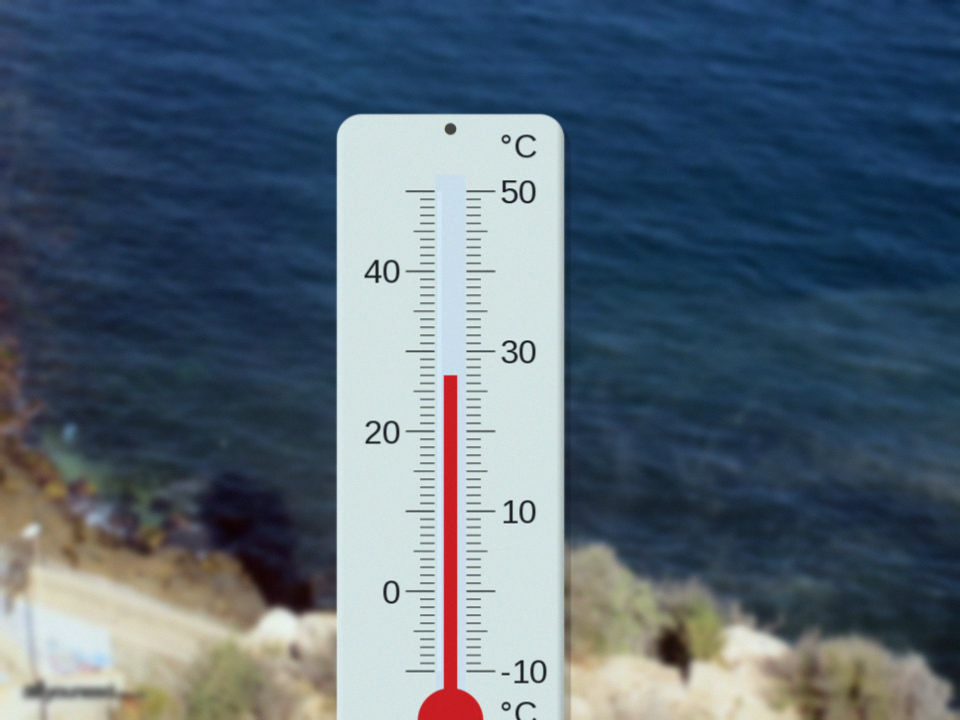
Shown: value=27 unit=°C
